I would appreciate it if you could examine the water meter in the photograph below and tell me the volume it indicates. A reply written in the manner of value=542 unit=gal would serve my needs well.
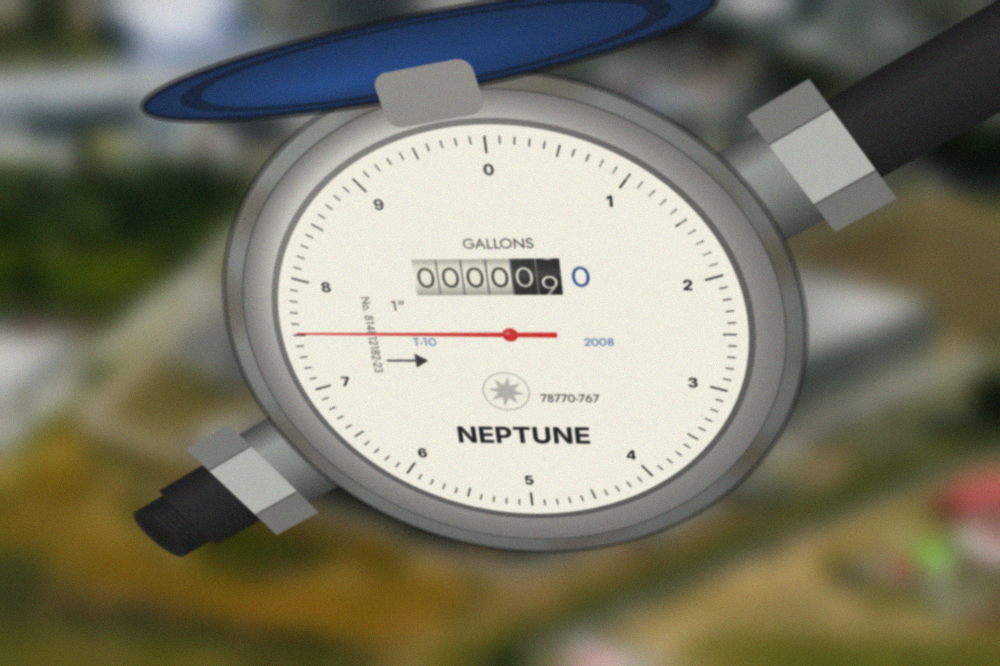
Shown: value=87.5 unit=gal
